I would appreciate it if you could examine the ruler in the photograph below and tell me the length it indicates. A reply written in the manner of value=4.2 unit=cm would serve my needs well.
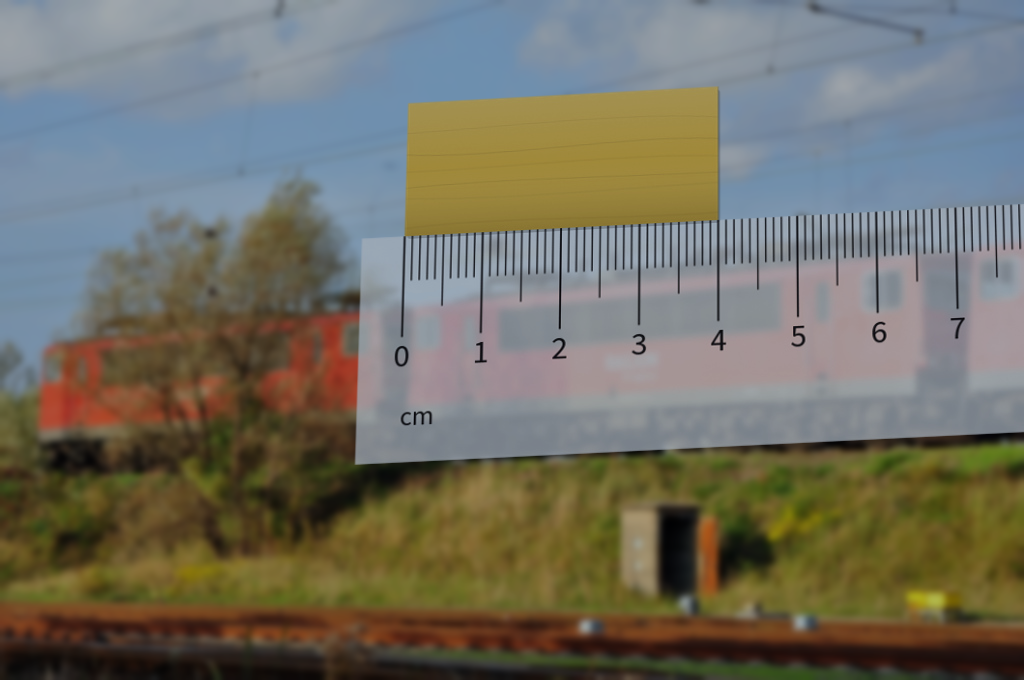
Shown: value=4 unit=cm
